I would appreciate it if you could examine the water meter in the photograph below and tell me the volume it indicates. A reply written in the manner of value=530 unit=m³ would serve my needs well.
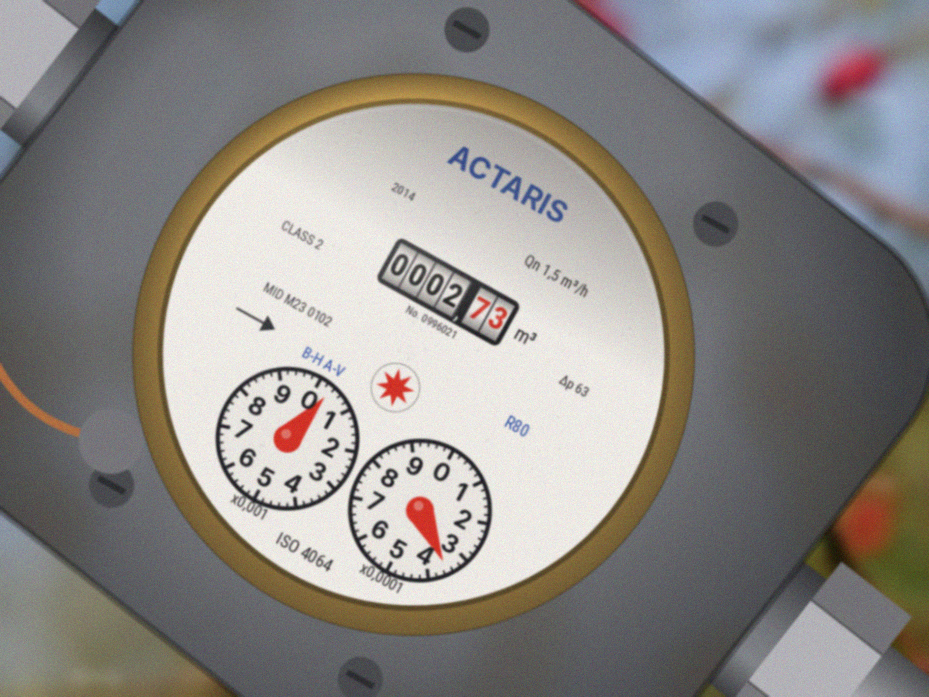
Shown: value=2.7303 unit=m³
